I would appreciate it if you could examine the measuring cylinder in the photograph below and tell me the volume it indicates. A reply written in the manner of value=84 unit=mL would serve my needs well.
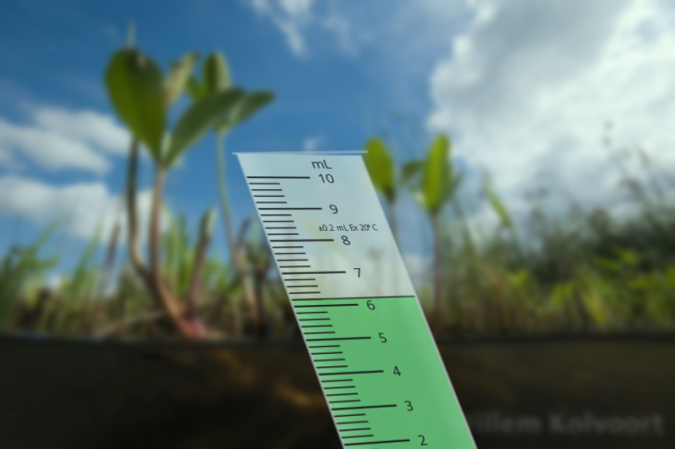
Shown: value=6.2 unit=mL
